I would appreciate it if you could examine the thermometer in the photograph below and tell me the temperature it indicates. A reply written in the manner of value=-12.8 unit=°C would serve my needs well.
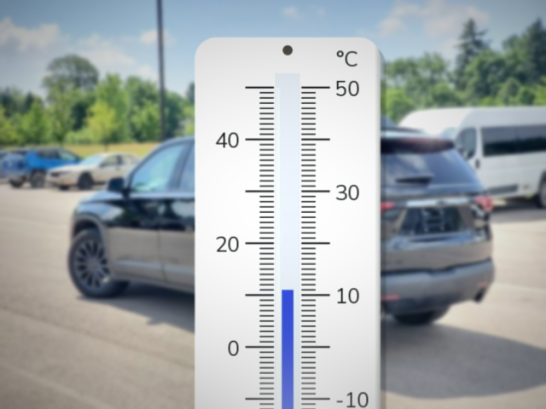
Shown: value=11 unit=°C
